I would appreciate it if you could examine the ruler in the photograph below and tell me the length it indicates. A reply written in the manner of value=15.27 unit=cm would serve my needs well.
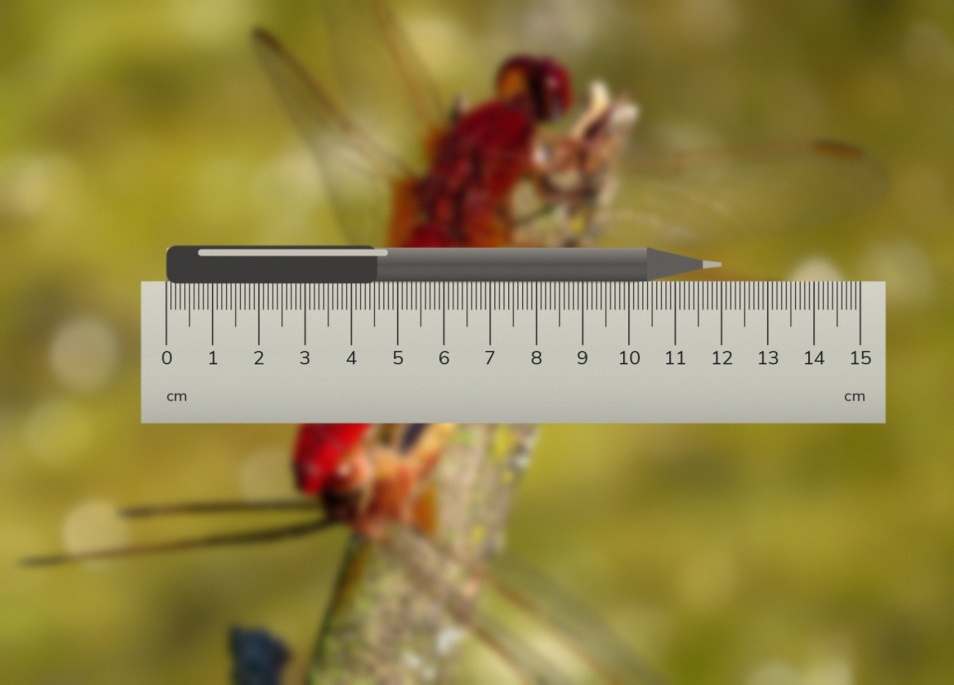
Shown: value=12 unit=cm
